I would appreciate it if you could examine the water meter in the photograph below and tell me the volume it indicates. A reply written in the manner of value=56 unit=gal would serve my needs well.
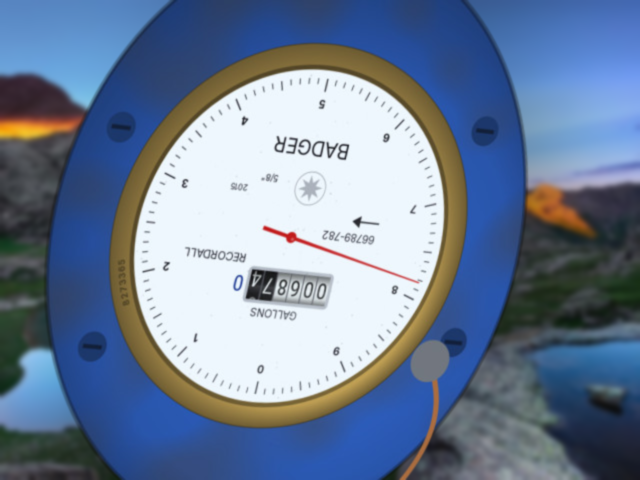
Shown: value=68737.8 unit=gal
